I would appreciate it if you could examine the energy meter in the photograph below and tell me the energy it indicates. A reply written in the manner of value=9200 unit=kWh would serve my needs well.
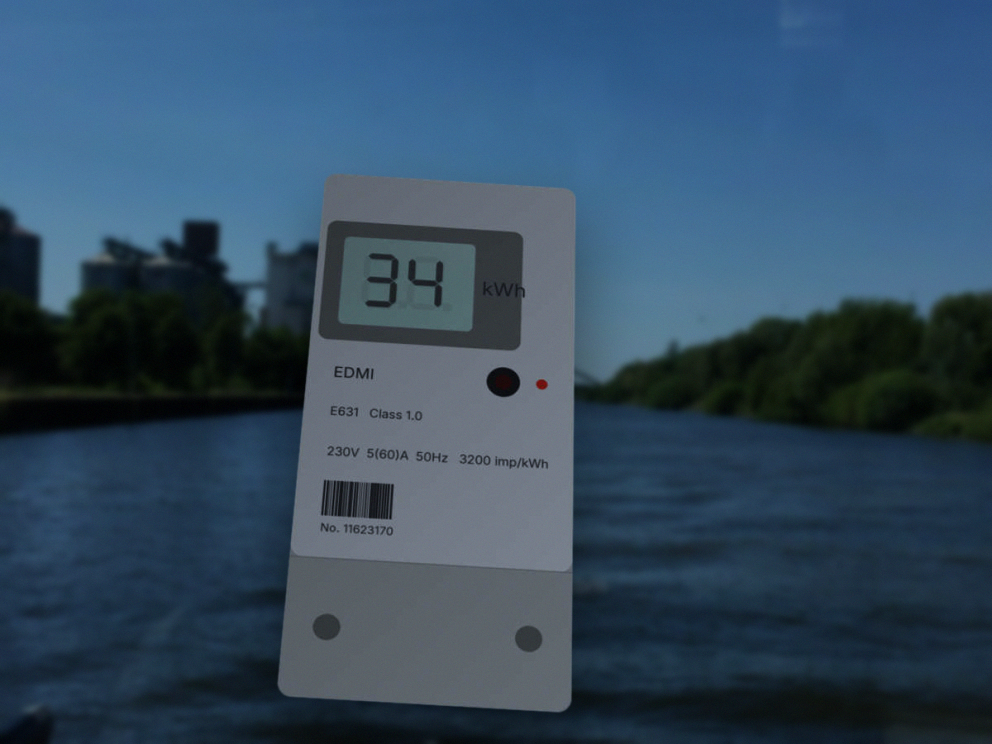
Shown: value=34 unit=kWh
